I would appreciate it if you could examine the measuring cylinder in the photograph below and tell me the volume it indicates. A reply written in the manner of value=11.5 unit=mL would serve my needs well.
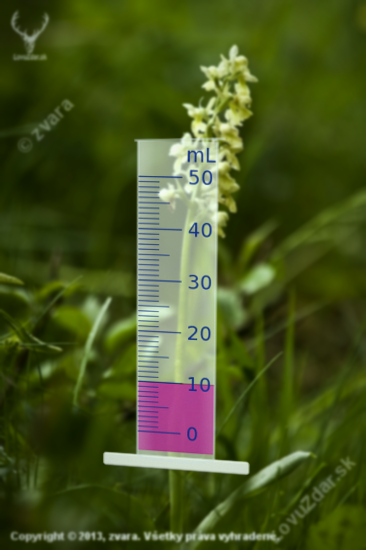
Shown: value=10 unit=mL
